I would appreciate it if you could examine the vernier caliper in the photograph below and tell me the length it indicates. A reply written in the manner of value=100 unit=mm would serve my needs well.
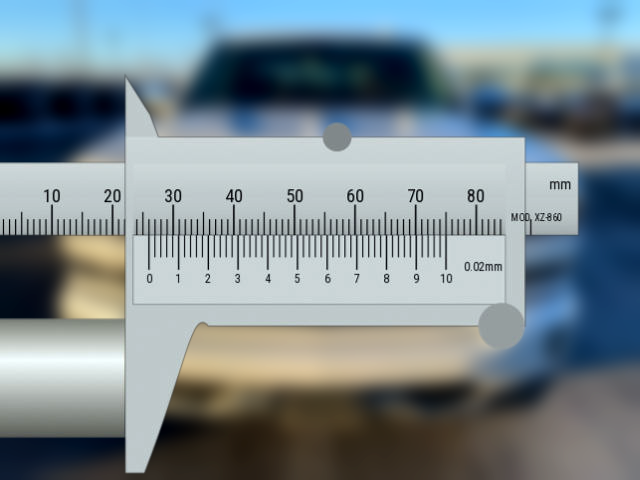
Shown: value=26.0 unit=mm
